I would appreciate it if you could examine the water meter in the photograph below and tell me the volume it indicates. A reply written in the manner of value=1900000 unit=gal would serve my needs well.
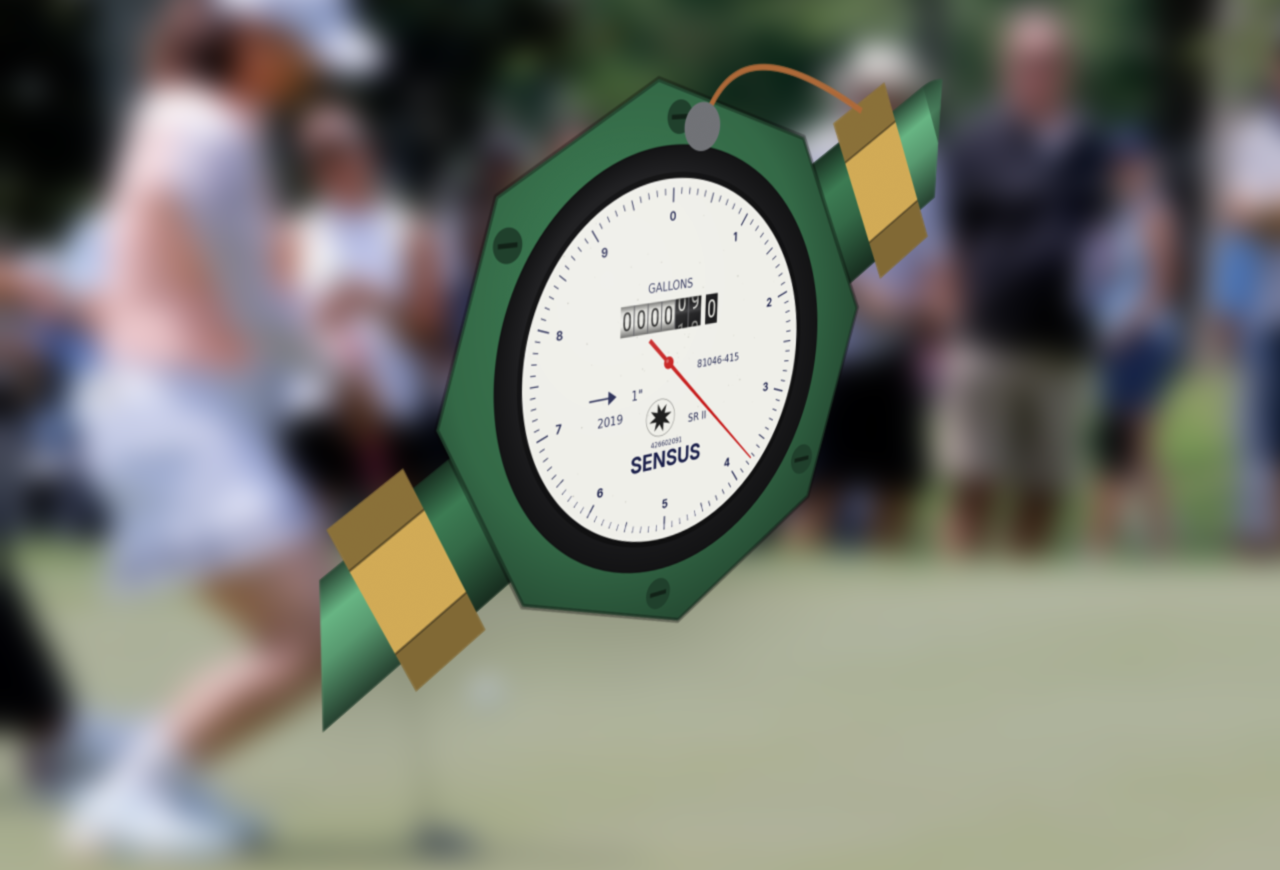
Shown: value=93.7 unit=gal
